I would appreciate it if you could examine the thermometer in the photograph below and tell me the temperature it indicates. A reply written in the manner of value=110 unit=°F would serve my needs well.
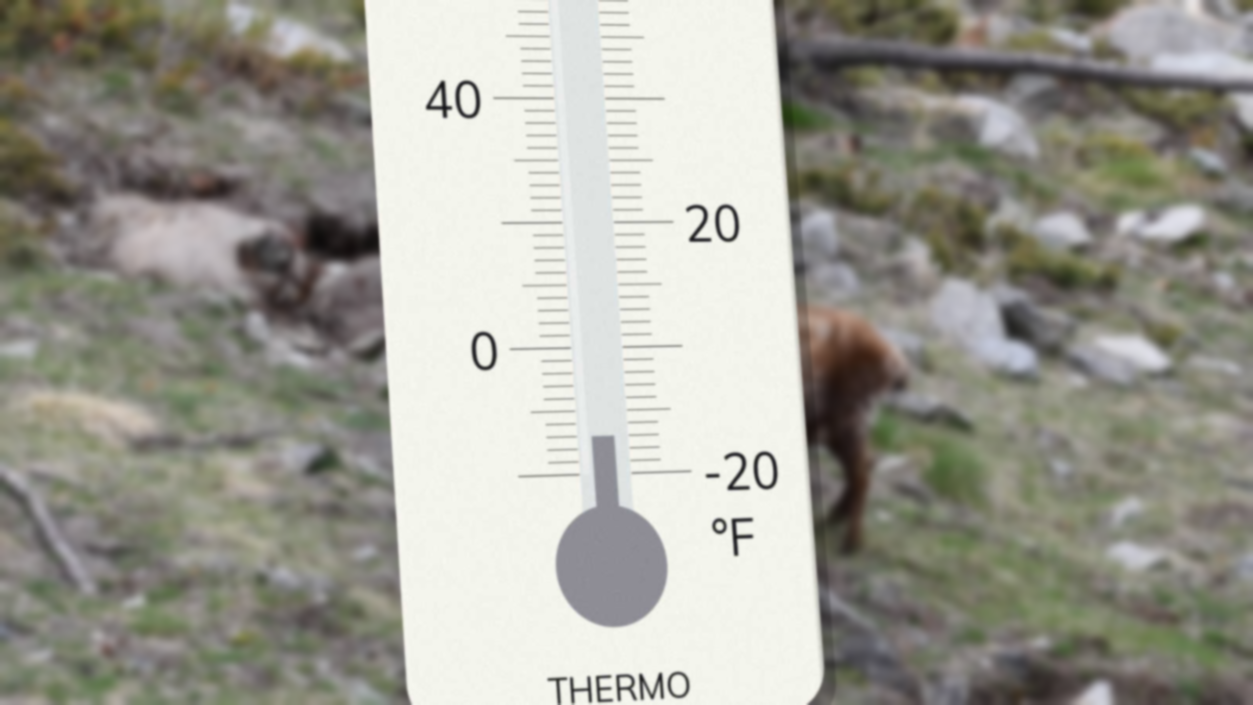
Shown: value=-14 unit=°F
